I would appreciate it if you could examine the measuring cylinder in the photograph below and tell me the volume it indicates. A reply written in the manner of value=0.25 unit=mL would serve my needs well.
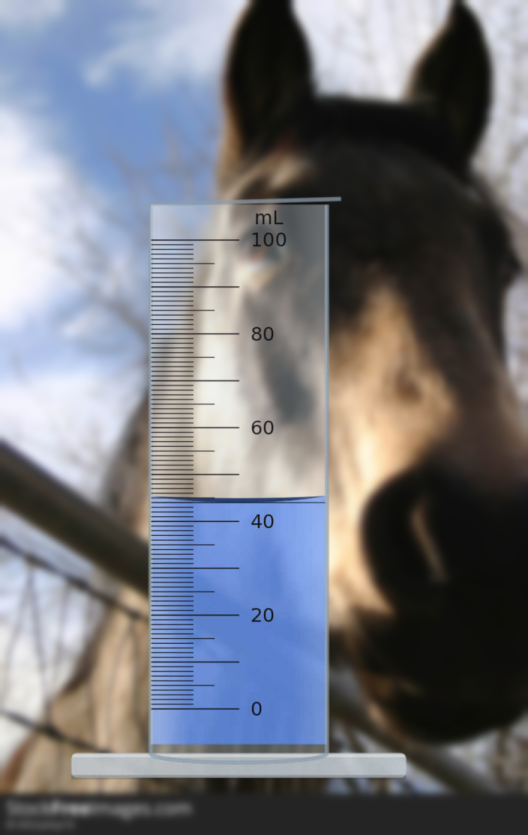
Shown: value=44 unit=mL
